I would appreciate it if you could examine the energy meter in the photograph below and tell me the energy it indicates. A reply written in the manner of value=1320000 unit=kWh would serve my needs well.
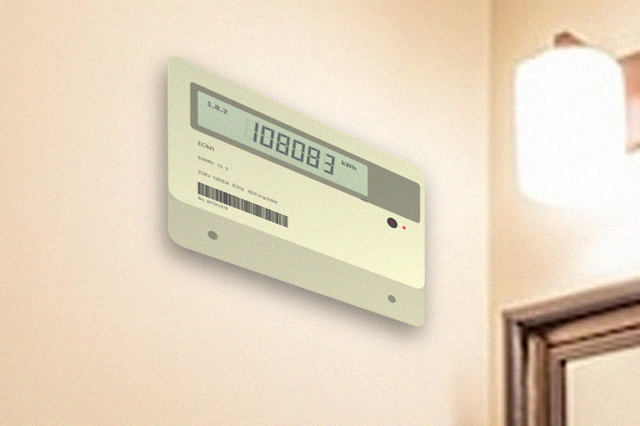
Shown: value=108083 unit=kWh
